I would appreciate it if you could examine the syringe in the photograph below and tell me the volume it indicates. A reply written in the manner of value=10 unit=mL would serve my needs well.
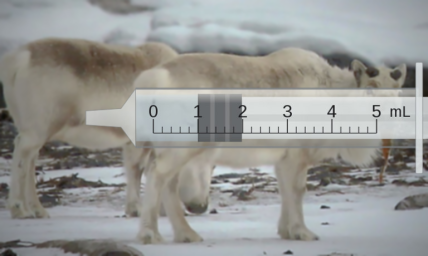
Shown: value=1 unit=mL
